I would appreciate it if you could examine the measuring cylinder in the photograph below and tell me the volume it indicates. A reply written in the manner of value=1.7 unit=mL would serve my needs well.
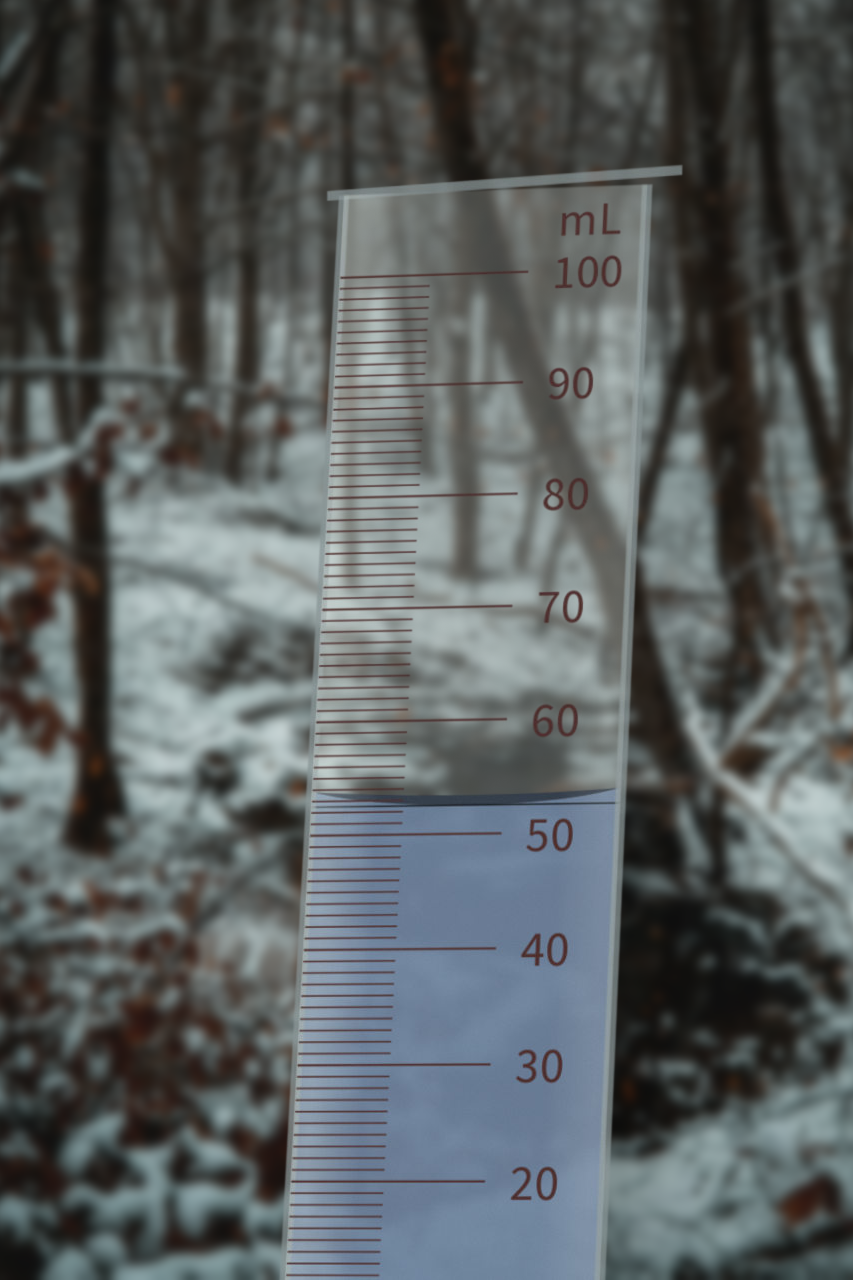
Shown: value=52.5 unit=mL
